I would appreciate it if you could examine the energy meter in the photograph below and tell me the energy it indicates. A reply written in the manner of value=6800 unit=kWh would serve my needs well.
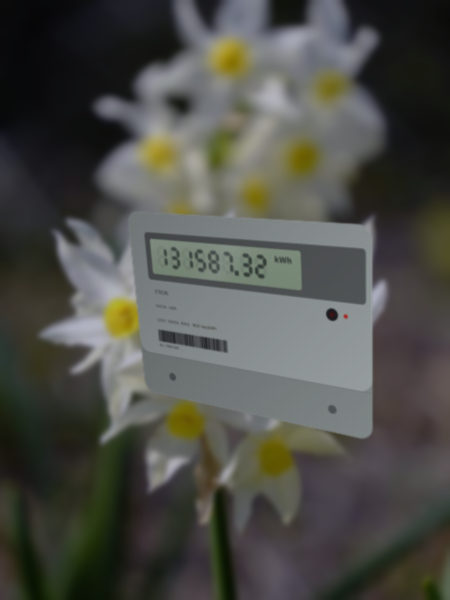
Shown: value=131587.32 unit=kWh
